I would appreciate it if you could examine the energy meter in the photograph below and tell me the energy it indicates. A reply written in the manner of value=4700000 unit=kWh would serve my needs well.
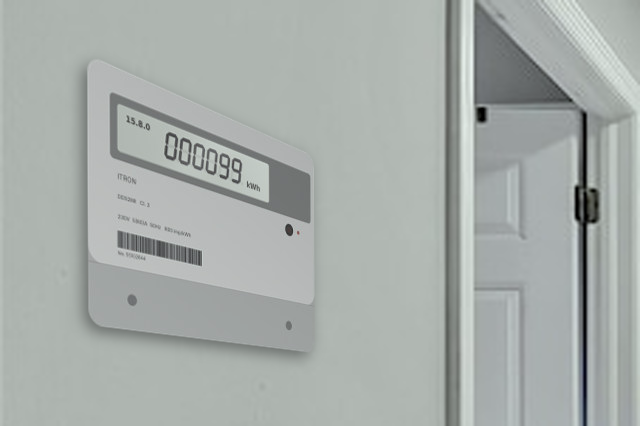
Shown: value=99 unit=kWh
